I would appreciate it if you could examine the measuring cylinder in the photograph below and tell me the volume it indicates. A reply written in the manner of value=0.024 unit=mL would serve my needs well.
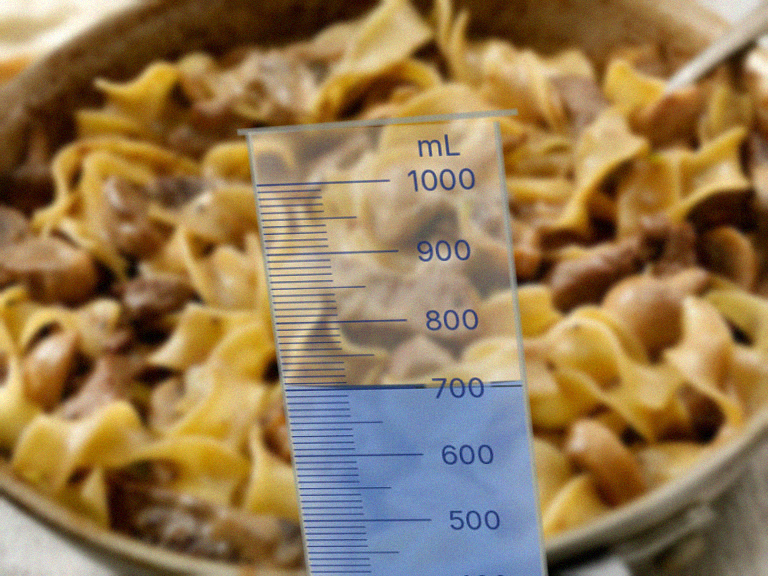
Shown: value=700 unit=mL
